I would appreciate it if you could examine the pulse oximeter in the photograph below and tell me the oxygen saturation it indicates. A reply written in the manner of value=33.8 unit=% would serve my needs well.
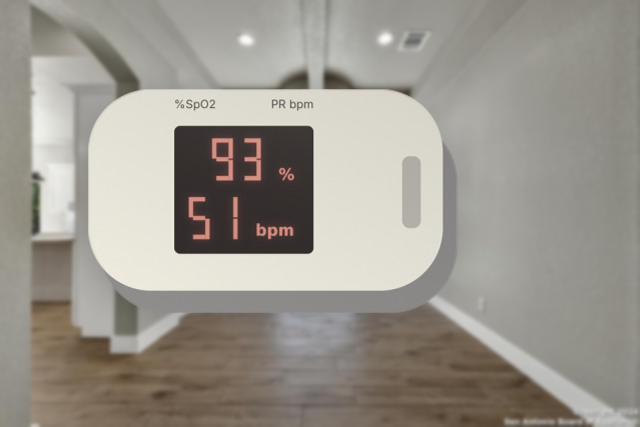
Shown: value=93 unit=%
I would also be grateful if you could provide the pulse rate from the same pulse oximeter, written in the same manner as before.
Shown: value=51 unit=bpm
